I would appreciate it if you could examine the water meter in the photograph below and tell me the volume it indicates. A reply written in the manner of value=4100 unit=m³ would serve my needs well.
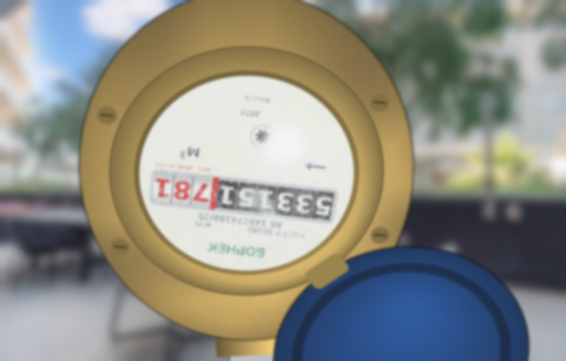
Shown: value=533151.781 unit=m³
